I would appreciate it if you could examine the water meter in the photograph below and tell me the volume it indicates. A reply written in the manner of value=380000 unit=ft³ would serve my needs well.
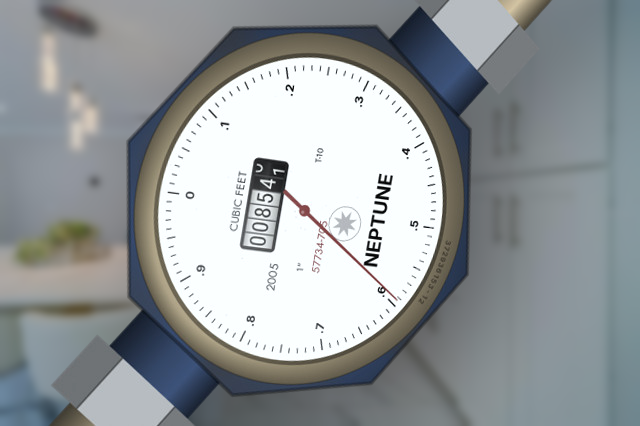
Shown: value=8540.59 unit=ft³
